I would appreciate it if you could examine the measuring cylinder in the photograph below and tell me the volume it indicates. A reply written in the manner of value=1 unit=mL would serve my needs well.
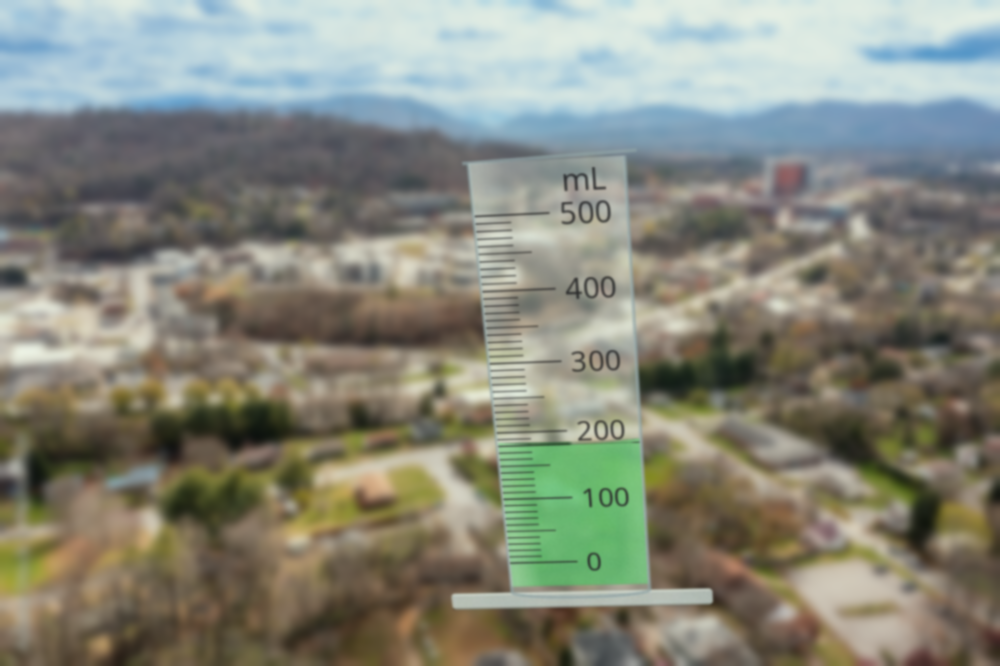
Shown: value=180 unit=mL
